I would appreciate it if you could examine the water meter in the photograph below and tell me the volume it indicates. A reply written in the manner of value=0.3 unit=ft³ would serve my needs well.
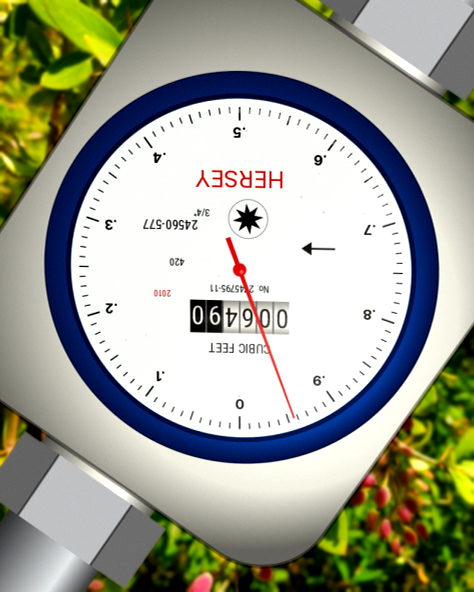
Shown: value=6489.94 unit=ft³
